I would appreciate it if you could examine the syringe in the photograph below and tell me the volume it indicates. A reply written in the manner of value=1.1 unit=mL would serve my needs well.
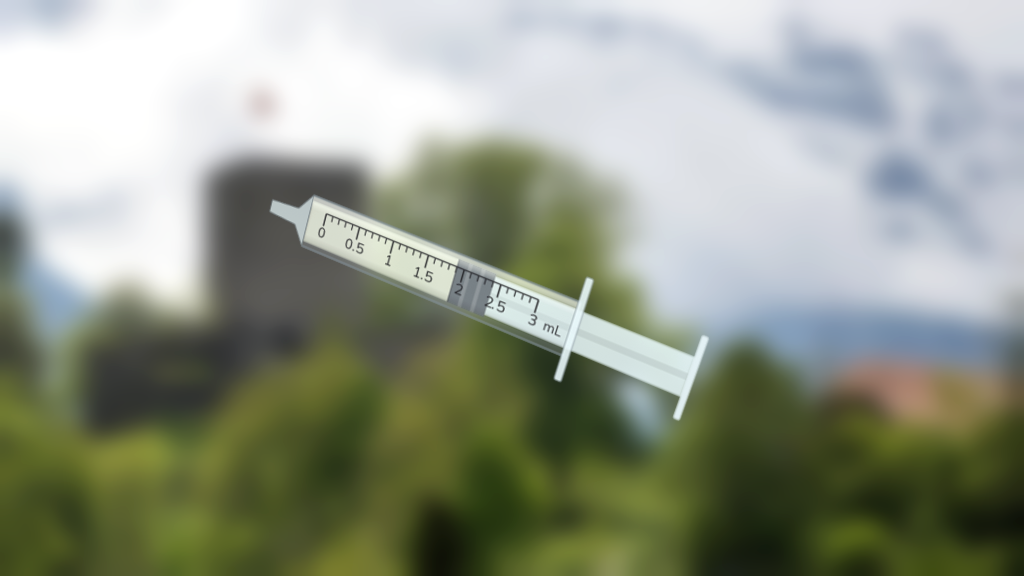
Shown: value=1.9 unit=mL
